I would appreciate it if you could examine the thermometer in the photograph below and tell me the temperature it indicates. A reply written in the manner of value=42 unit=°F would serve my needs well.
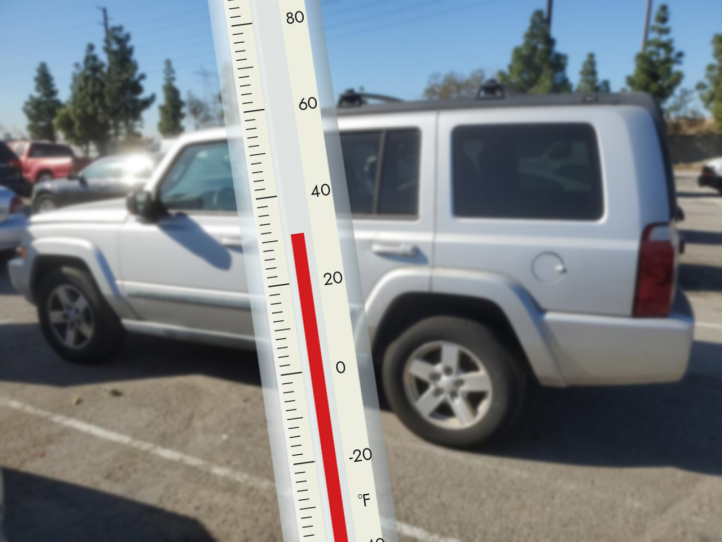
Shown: value=31 unit=°F
